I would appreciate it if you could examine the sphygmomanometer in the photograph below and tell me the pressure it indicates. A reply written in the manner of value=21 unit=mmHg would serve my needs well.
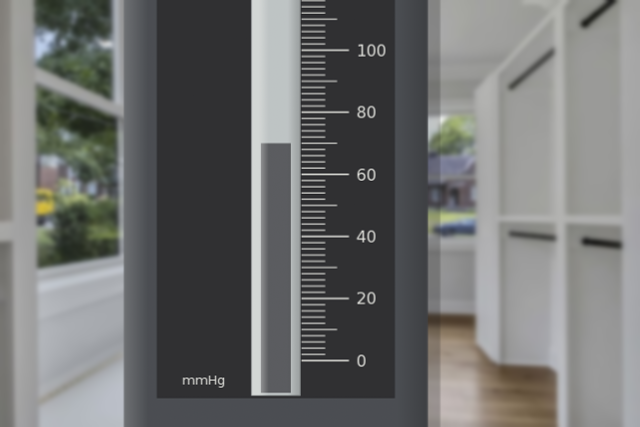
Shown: value=70 unit=mmHg
